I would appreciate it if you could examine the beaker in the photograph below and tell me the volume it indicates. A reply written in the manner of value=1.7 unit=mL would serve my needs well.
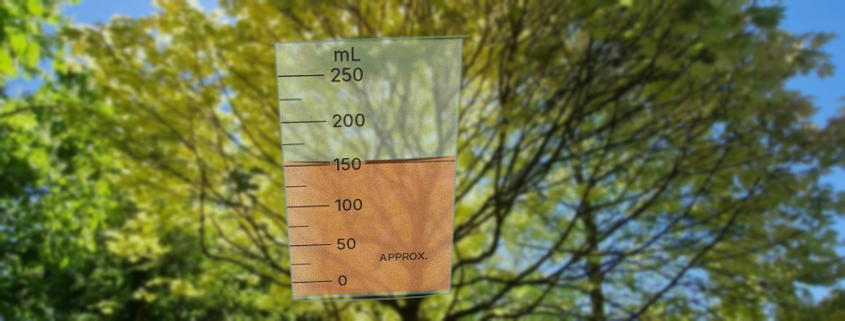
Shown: value=150 unit=mL
